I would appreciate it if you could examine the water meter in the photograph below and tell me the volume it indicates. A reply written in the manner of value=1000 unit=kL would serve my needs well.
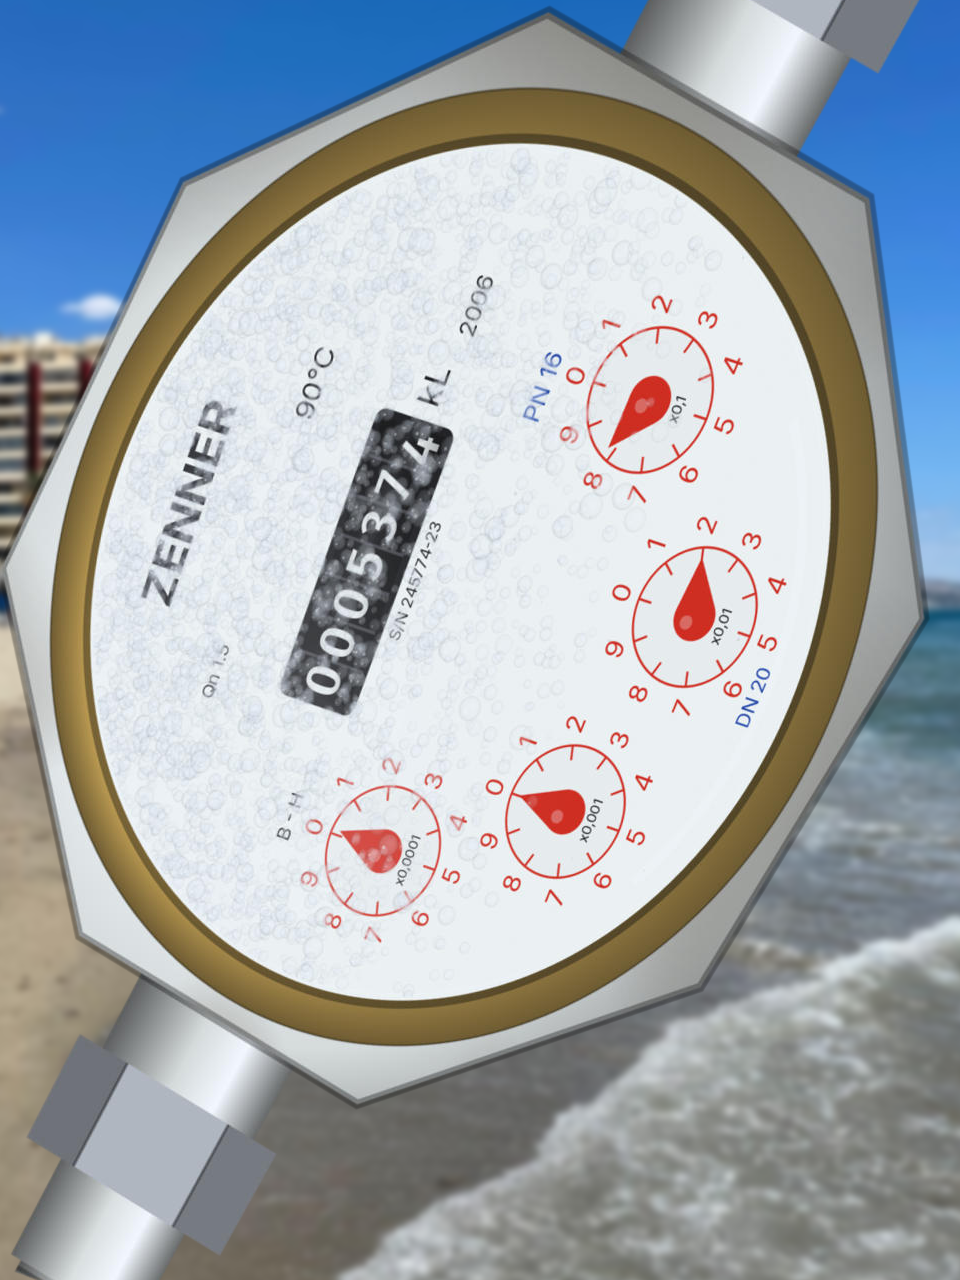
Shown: value=5373.8200 unit=kL
